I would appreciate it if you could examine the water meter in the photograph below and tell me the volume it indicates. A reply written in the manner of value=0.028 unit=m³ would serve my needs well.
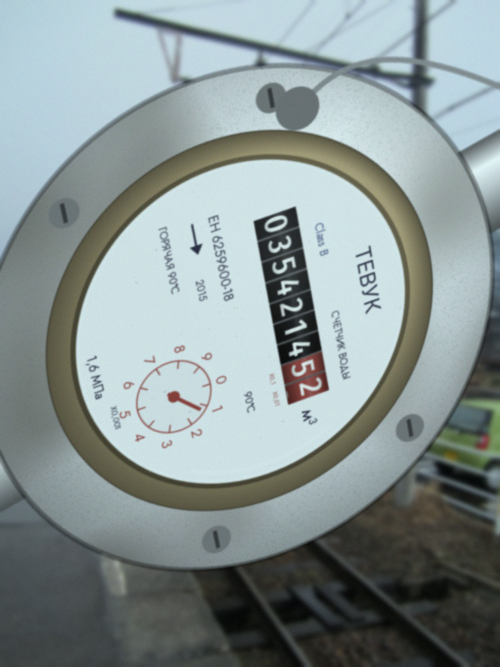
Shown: value=354214.521 unit=m³
